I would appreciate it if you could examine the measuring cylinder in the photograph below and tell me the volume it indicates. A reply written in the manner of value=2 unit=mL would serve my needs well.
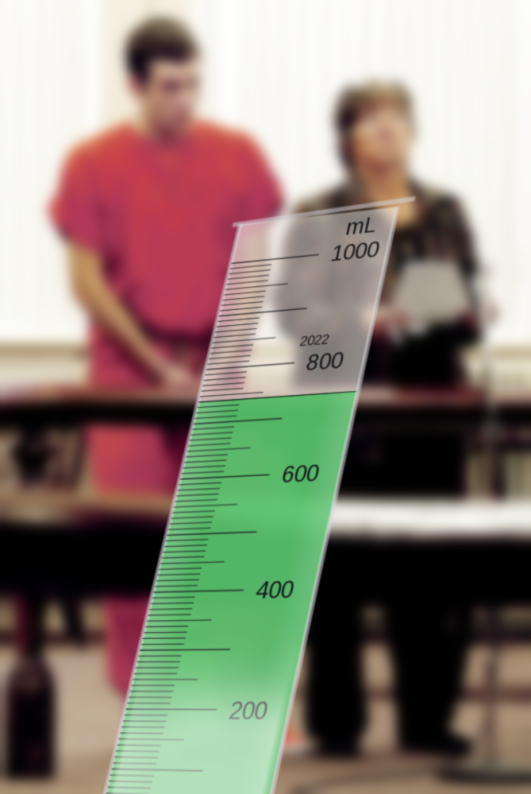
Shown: value=740 unit=mL
